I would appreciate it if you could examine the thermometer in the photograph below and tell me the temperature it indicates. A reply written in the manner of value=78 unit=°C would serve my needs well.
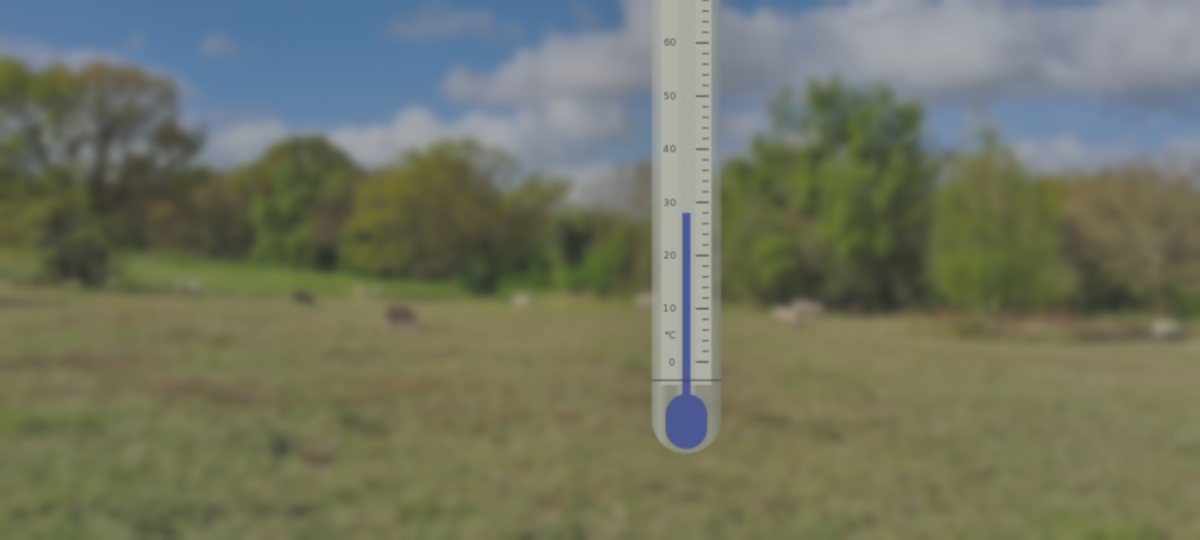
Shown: value=28 unit=°C
